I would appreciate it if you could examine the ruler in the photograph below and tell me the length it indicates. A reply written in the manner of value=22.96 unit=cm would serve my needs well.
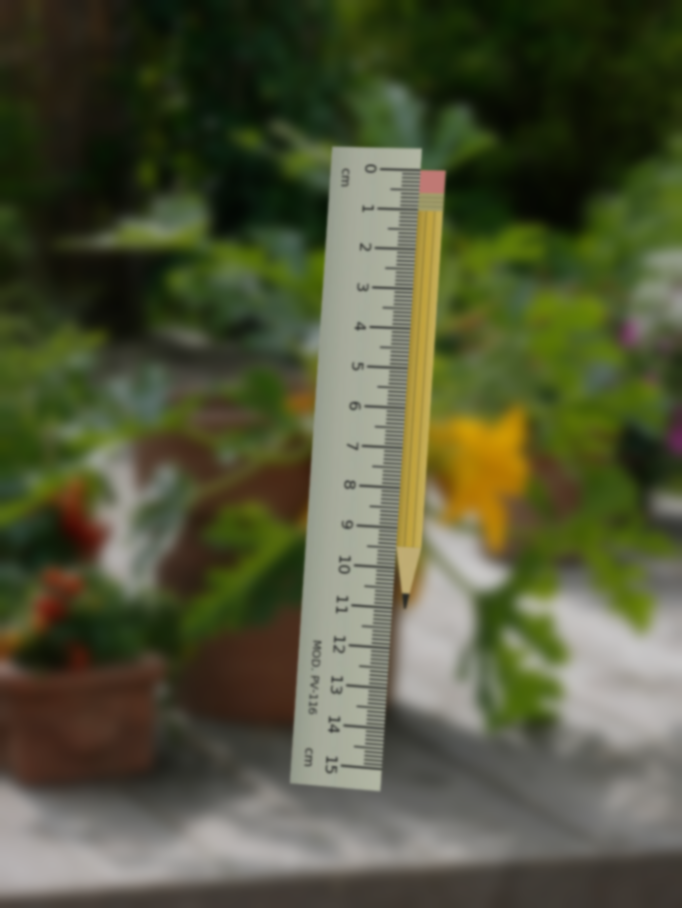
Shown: value=11 unit=cm
